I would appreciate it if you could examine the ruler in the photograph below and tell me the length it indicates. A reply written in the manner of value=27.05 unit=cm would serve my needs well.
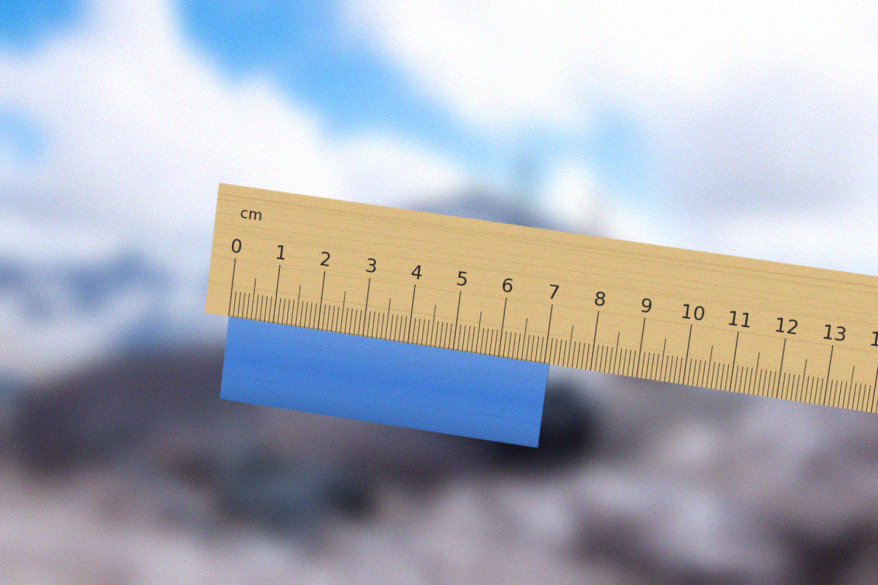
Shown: value=7.1 unit=cm
